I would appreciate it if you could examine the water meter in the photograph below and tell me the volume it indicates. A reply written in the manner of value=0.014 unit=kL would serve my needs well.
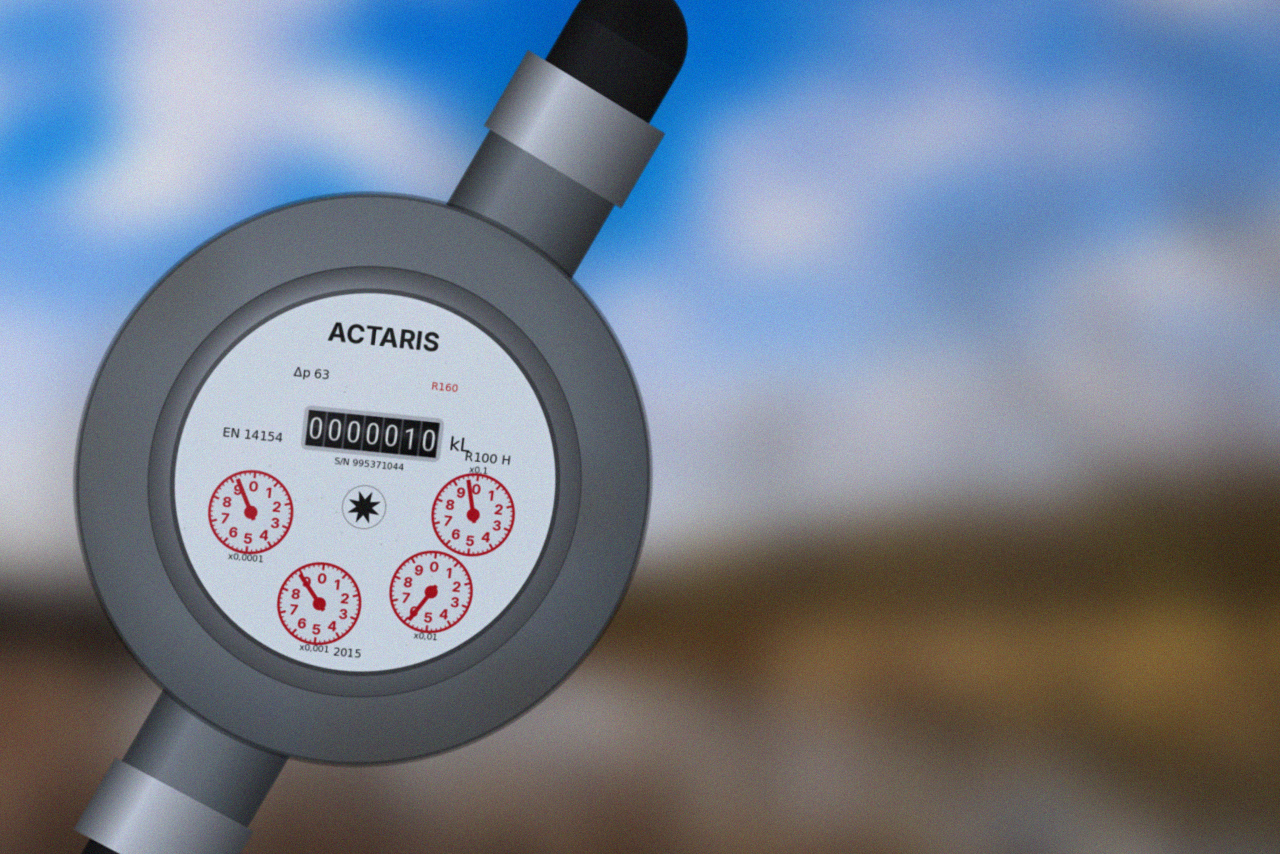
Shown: value=9.9589 unit=kL
